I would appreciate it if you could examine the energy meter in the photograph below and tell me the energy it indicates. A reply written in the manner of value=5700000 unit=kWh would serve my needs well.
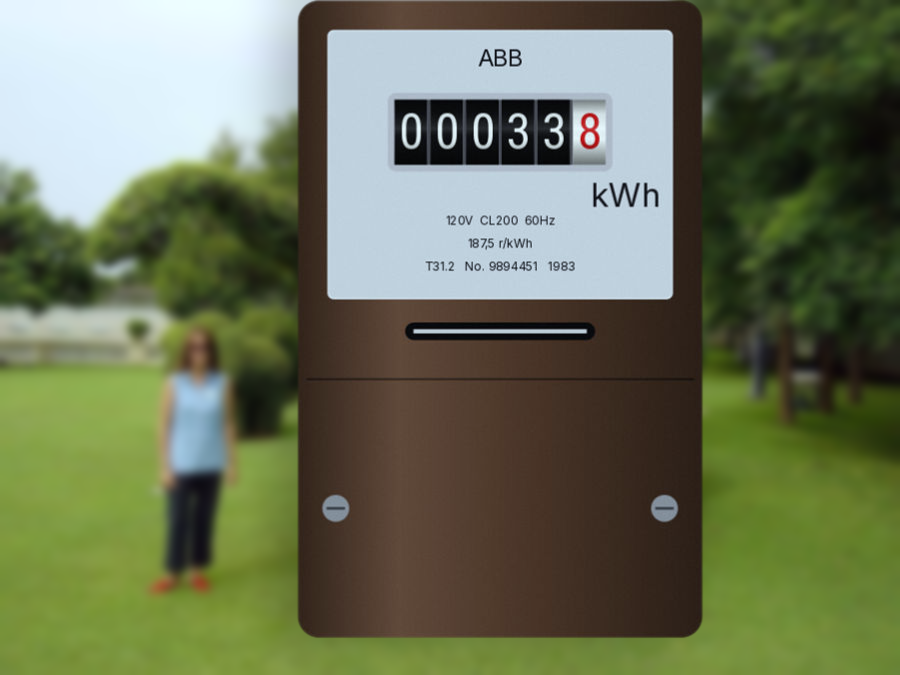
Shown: value=33.8 unit=kWh
